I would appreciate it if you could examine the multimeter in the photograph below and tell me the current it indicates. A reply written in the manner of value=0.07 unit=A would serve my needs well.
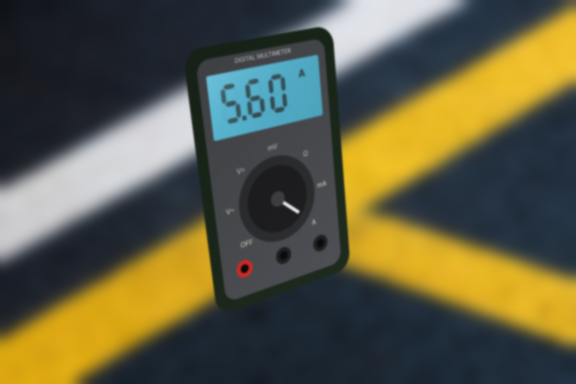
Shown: value=5.60 unit=A
